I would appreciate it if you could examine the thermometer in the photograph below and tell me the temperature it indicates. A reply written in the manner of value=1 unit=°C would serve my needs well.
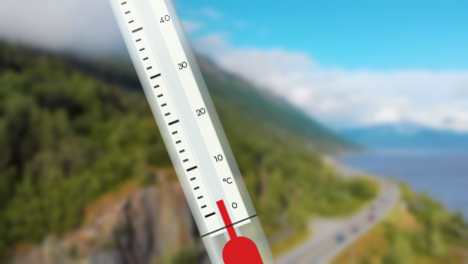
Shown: value=2 unit=°C
